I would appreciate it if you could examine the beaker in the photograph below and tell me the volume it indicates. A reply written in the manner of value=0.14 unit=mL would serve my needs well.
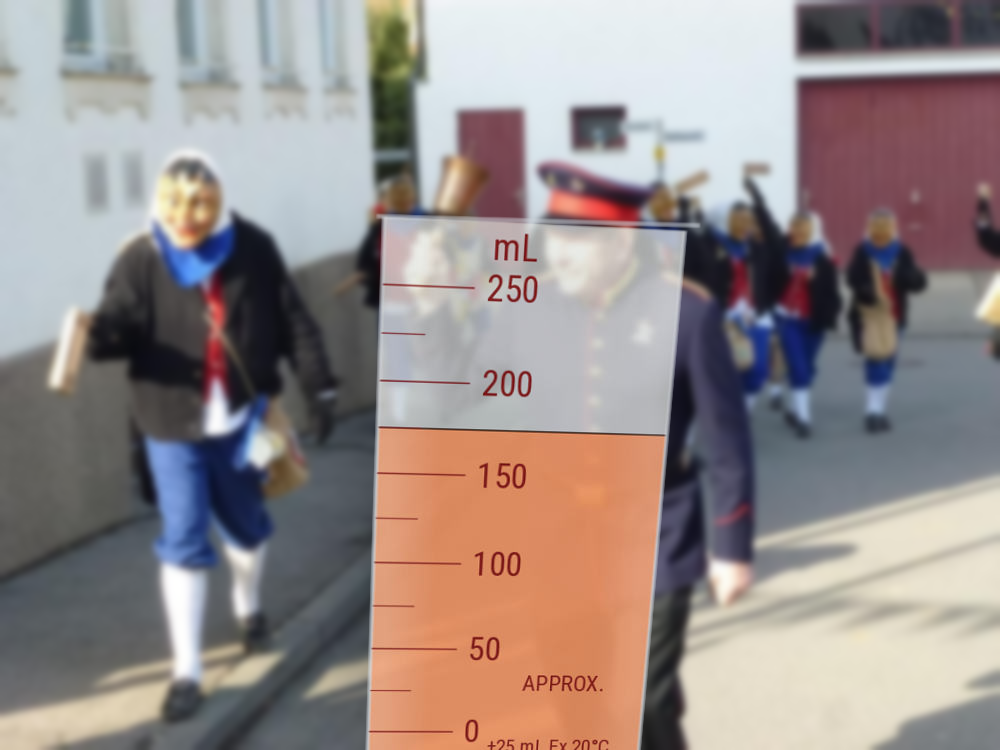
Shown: value=175 unit=mL
